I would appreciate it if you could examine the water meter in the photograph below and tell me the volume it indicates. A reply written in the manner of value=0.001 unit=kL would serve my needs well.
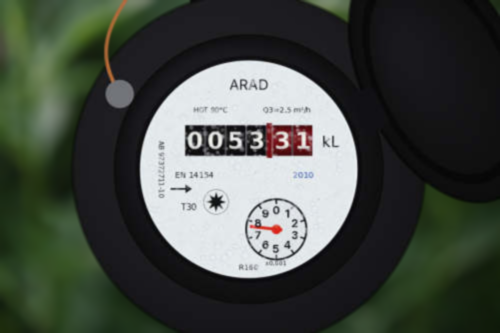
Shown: value=53.317 unit=kL
